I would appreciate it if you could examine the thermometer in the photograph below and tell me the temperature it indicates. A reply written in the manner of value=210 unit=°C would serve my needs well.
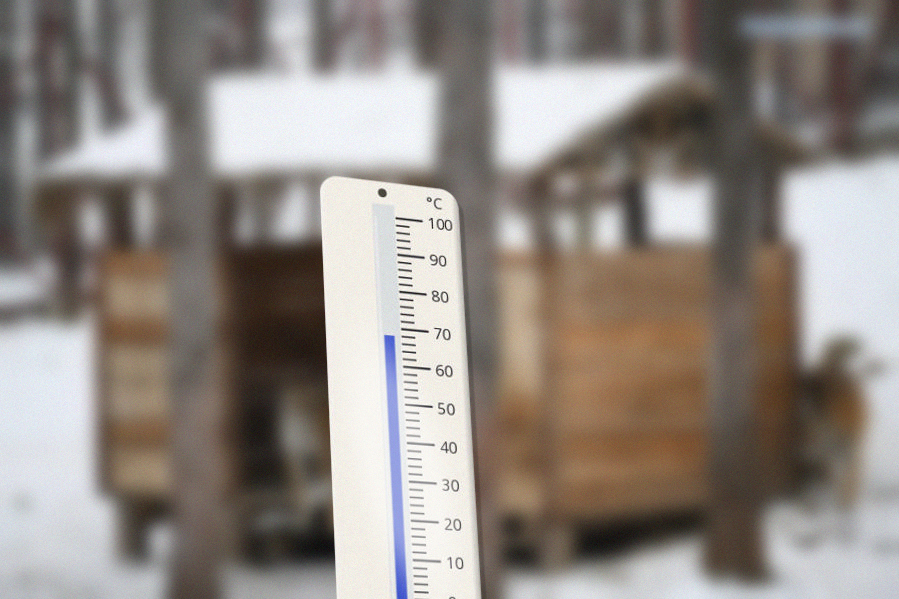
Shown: value=68 unit=°C
